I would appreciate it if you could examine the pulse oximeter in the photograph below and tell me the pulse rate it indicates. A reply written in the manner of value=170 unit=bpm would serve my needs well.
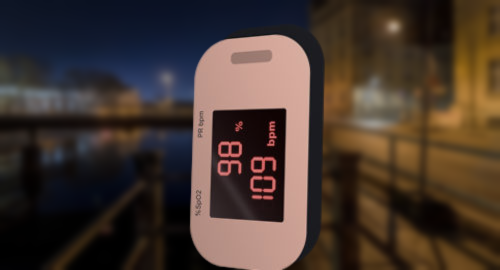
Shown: value=109 unit=bpm
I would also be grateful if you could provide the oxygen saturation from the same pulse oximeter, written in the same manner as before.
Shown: value=98 unit=%
